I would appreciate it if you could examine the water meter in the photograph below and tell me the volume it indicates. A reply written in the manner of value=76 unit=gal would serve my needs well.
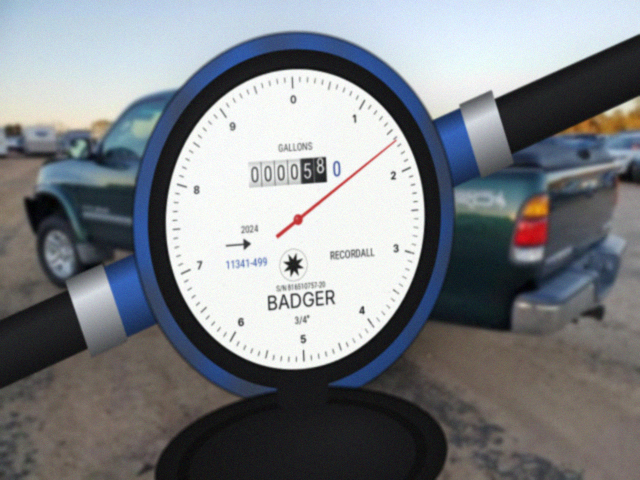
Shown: value=581.6 unit=gal
